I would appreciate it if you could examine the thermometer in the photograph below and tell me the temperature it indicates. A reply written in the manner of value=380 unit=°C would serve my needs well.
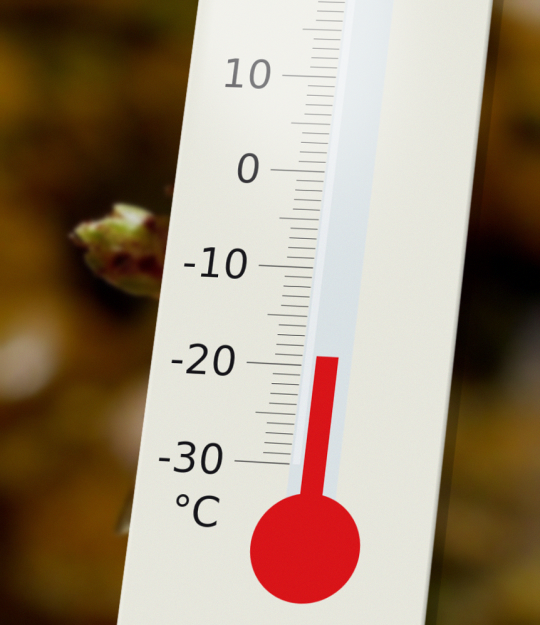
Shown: value=-19 unit=°C
